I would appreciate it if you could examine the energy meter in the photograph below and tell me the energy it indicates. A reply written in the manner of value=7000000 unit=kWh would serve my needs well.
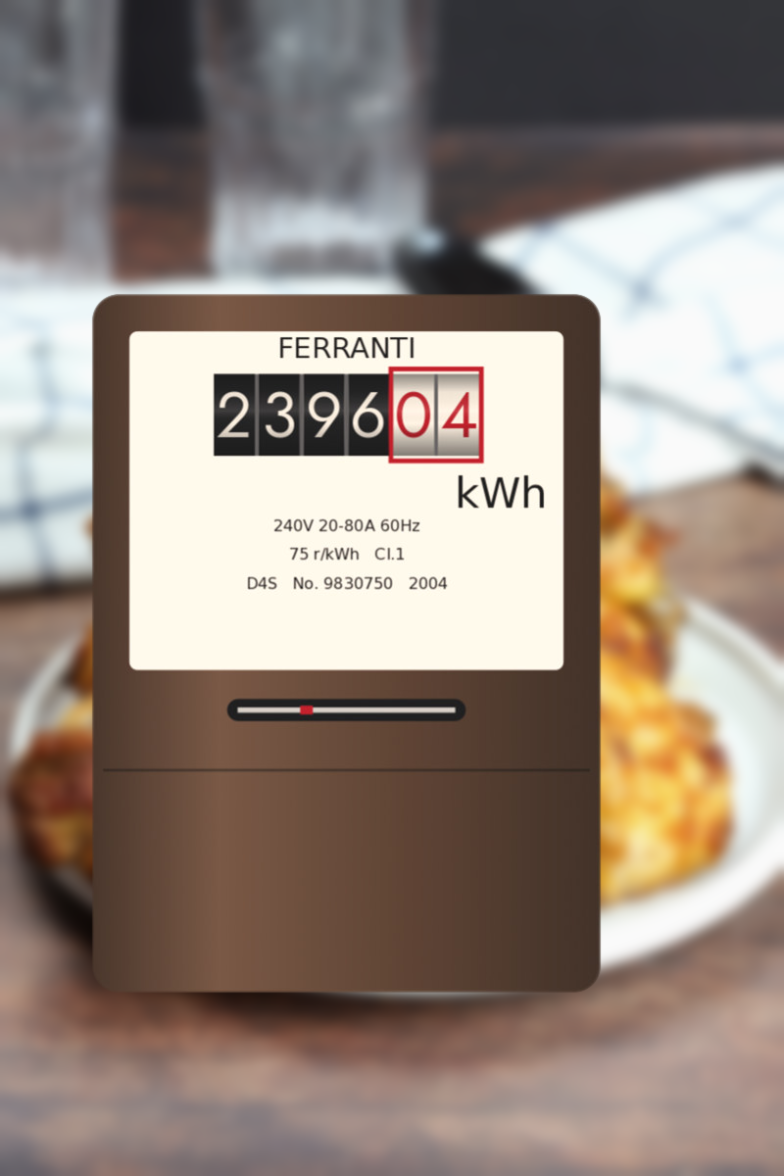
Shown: value=2396.04 unit=kWh
